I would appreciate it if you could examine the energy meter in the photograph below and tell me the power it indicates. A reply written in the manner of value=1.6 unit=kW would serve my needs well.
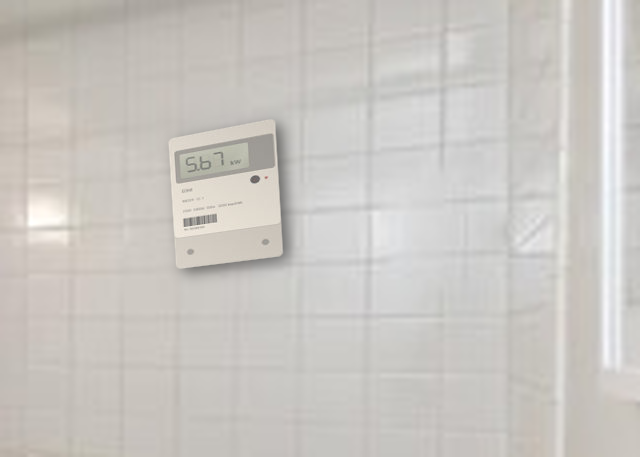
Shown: value=5.67 unit=kW
